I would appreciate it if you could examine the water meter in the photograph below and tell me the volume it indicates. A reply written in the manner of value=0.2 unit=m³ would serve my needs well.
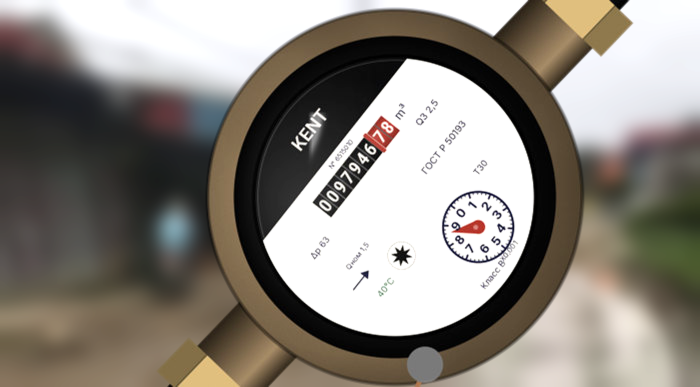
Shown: value=97946.788 unit=m³
